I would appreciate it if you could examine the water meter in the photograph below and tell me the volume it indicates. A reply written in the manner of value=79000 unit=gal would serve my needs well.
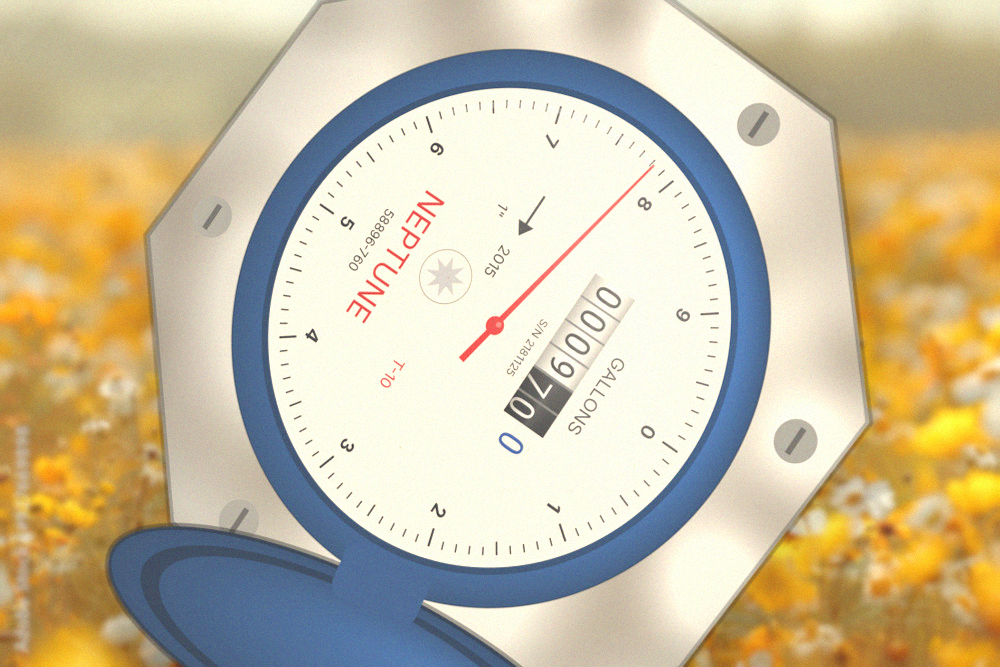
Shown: value=9697.8 unit=gal
